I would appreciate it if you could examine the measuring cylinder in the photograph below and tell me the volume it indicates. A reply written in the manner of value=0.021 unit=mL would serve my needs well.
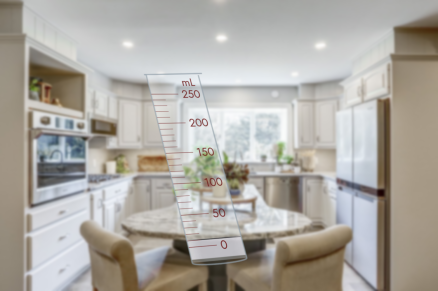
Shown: value=10 unit=mL
